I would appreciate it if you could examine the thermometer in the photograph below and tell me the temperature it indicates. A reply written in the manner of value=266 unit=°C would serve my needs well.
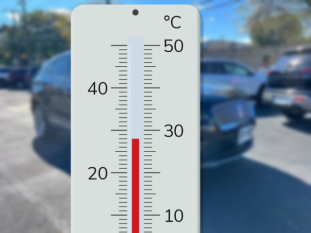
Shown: value=28 unit=°C
